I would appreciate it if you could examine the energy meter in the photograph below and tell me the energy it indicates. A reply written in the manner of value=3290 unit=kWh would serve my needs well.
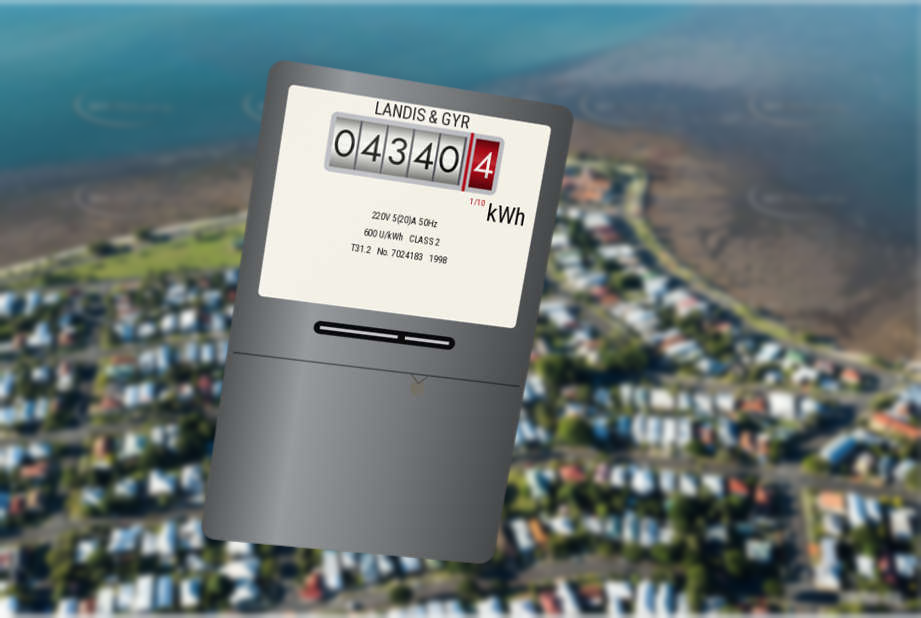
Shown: value=4340.4 unit=kWh
